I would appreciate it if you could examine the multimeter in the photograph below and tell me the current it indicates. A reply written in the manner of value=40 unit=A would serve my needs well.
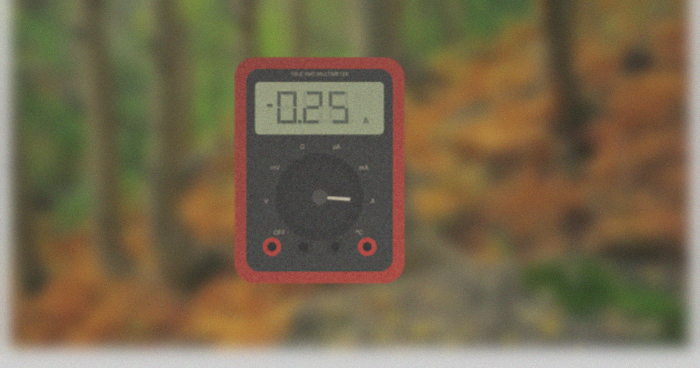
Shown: value=-0.25 unit=A
